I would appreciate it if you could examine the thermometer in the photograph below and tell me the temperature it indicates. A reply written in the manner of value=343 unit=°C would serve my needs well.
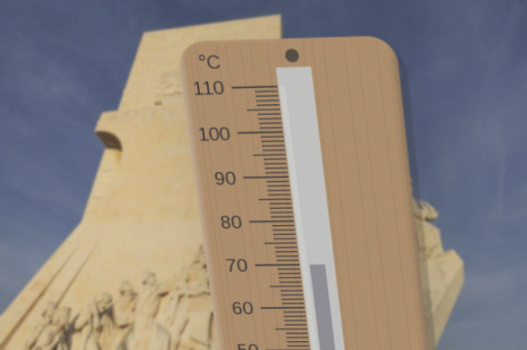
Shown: value=70 unit=°C
